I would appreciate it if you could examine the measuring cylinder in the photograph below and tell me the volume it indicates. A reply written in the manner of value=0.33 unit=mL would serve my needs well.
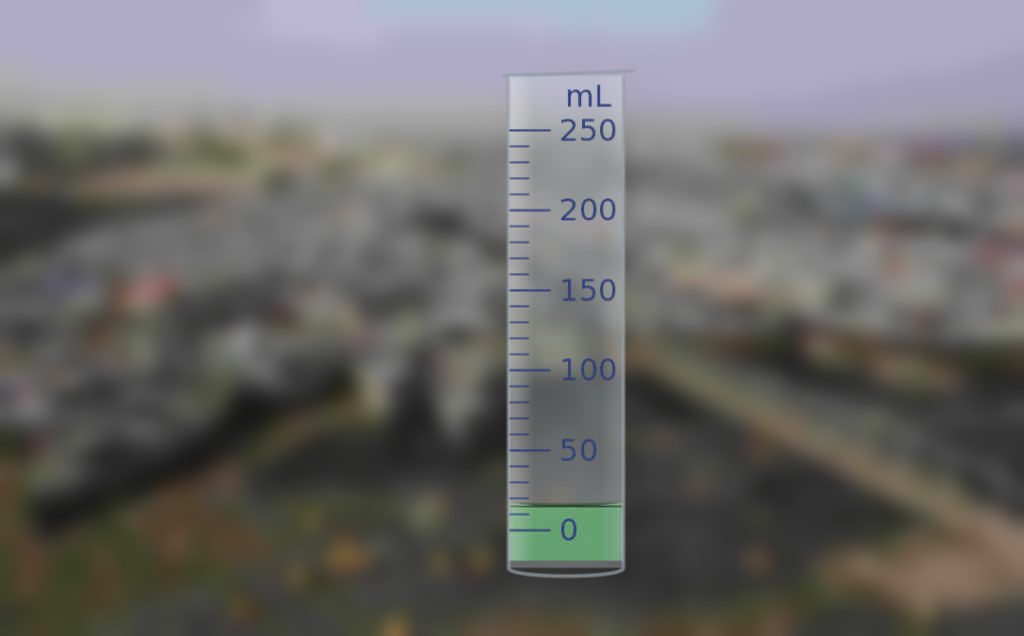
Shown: value=15 unit=mL
